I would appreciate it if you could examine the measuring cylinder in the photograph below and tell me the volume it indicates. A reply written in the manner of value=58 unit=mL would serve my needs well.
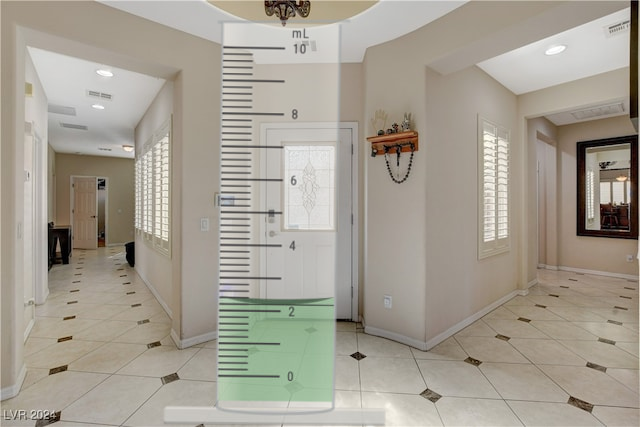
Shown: value=2.2 unit=mL
